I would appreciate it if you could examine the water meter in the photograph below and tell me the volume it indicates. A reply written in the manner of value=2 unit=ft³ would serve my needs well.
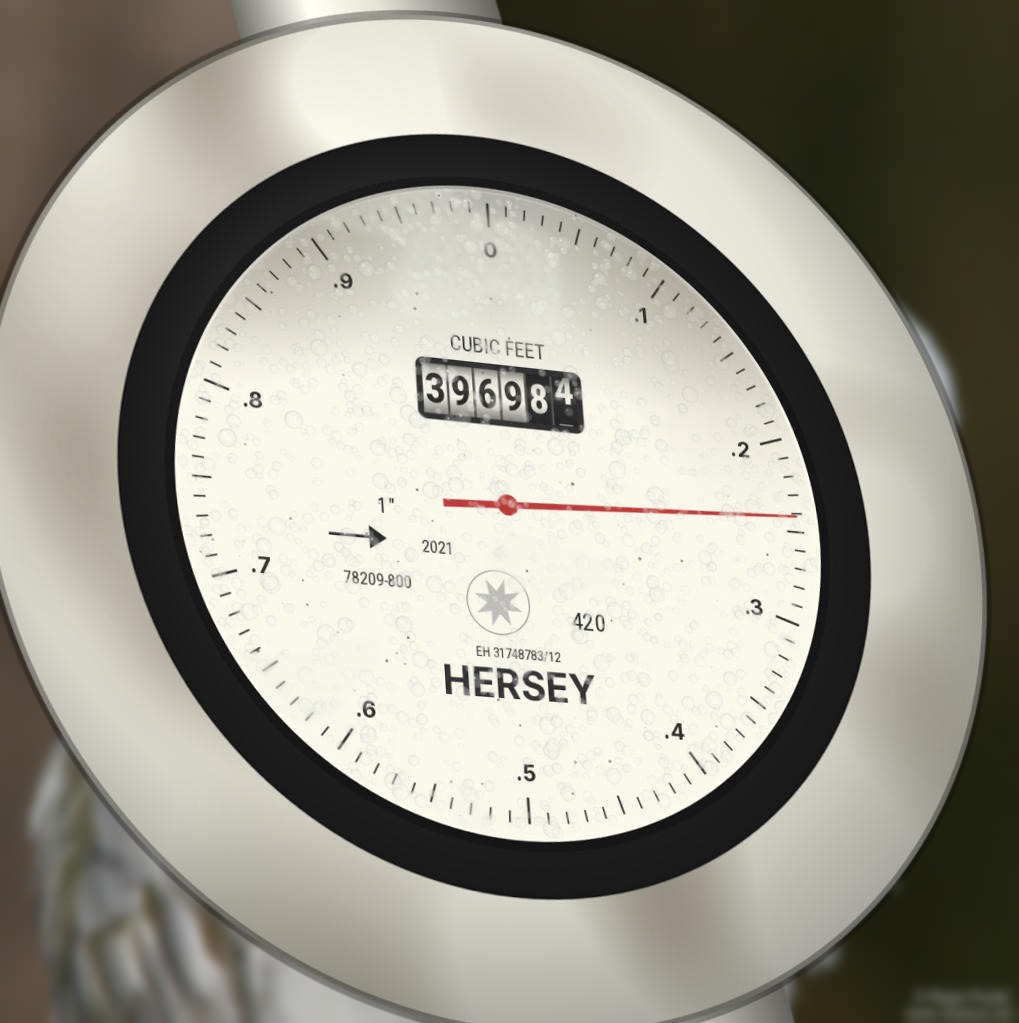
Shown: value=396984.24 unit=ft³
